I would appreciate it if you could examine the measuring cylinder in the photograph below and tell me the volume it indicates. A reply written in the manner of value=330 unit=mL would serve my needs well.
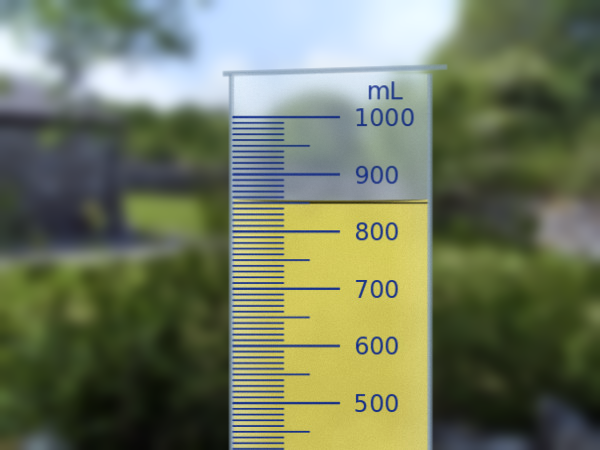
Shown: value=850 unit=mL
